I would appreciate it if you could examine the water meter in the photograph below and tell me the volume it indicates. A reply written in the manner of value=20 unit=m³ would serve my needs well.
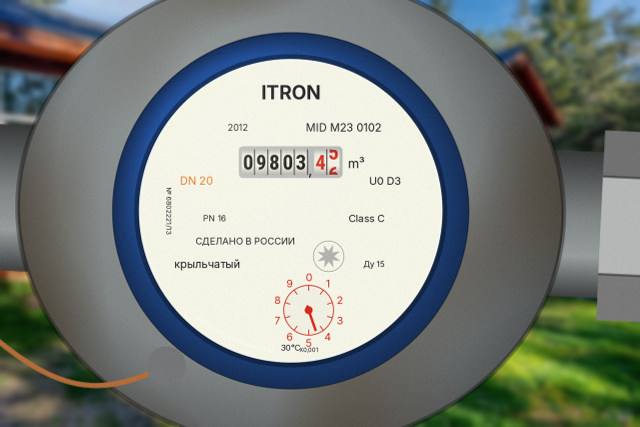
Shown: value=9803.454 unit=m³
